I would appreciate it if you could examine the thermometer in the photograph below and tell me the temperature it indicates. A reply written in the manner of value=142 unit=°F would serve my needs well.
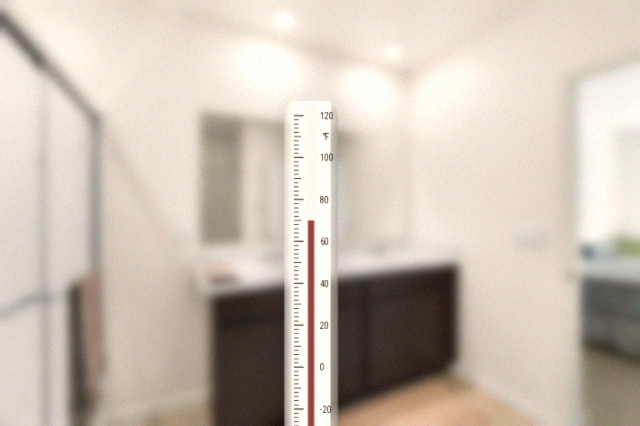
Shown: value=70 unit=°F
